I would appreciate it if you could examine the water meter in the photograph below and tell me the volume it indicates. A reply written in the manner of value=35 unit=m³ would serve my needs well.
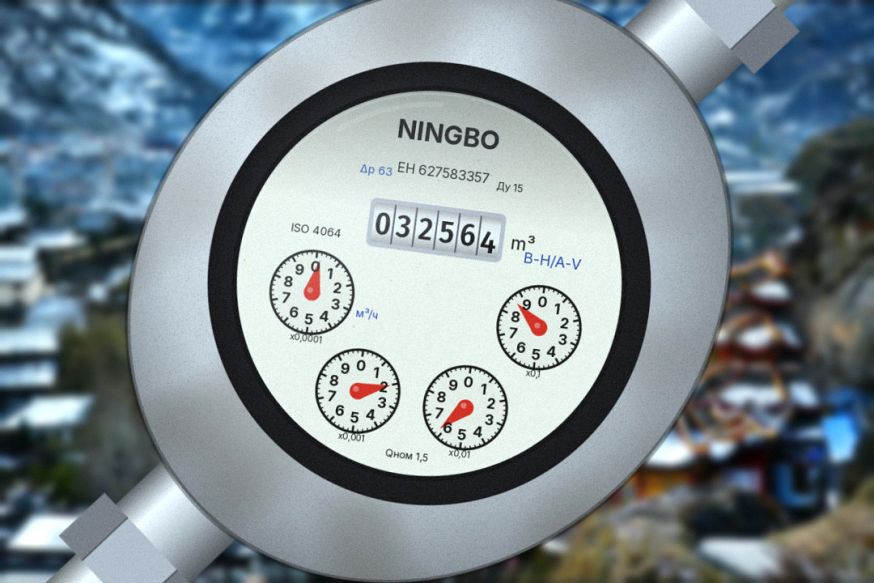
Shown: value=32563.8620 unit=m³
